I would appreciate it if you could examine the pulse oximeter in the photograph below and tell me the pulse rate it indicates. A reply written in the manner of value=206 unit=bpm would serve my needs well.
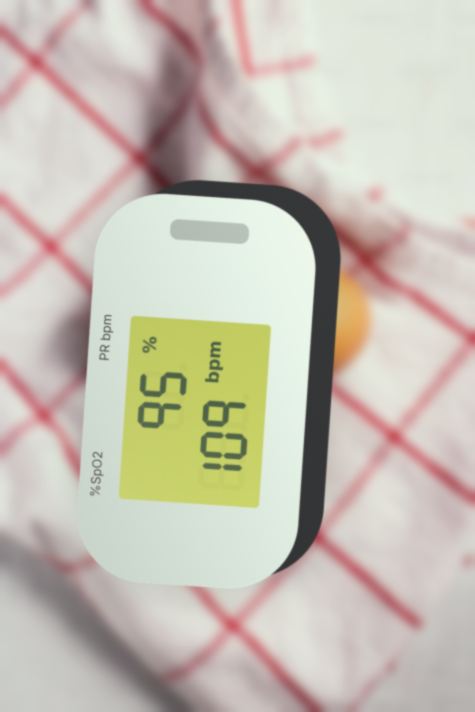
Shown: value=109 unit=bpm
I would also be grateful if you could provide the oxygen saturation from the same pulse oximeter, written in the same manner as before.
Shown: value=95 unit=%
